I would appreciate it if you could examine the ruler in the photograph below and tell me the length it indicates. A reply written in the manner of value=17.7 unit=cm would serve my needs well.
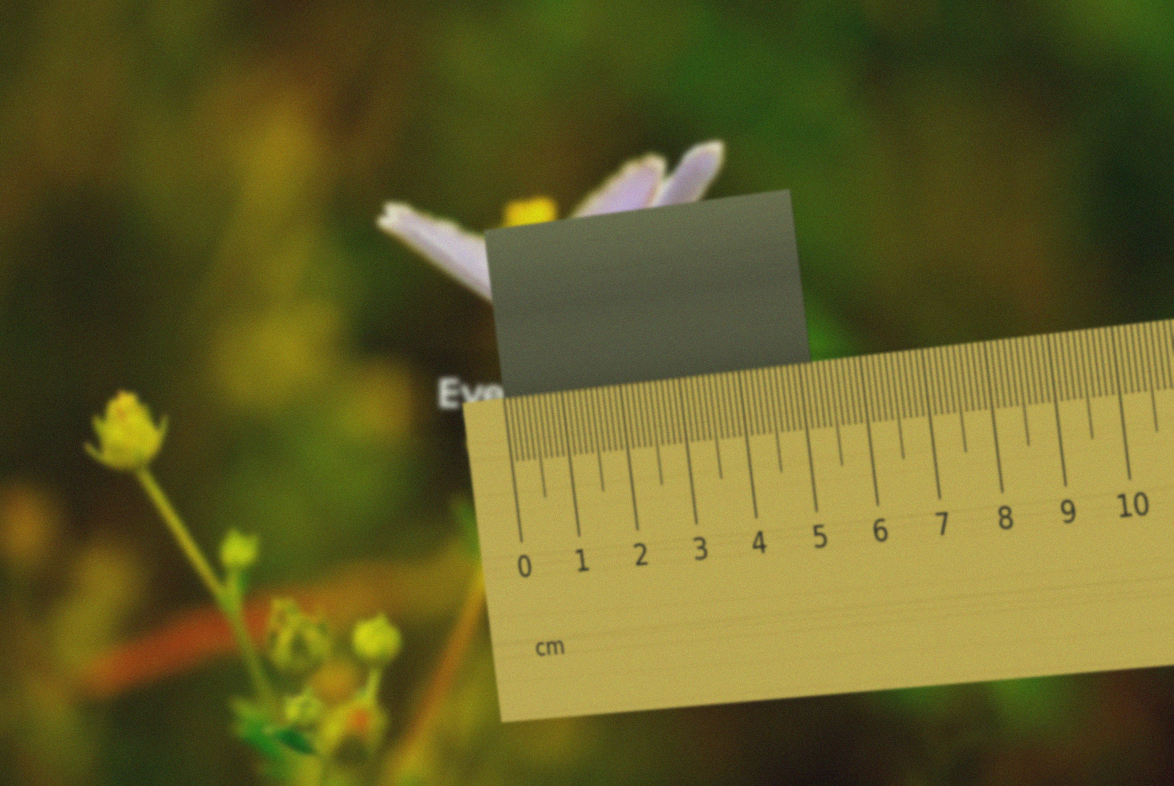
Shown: value=5.2 unit=cm
